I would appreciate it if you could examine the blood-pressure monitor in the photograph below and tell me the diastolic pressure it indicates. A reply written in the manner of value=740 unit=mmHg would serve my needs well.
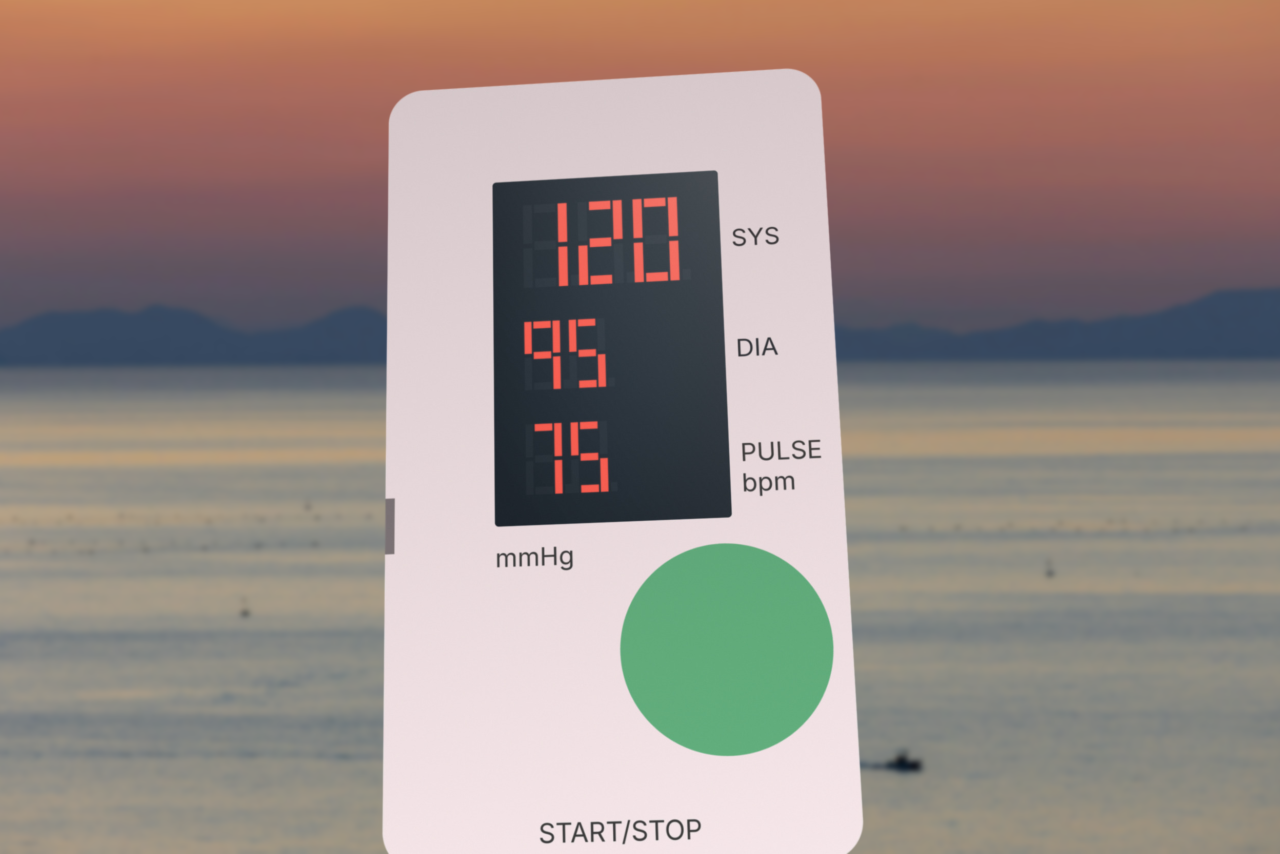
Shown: value=95 unit=mmHg
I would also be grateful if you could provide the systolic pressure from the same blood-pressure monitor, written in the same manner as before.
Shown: value=120 unit=mmHg
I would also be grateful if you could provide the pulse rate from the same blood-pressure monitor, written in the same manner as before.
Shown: value=75 unit=bpm
